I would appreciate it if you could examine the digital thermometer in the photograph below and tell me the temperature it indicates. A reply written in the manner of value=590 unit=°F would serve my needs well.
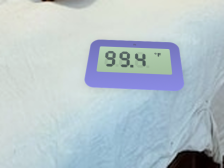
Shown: value=99.4 unit=°F
